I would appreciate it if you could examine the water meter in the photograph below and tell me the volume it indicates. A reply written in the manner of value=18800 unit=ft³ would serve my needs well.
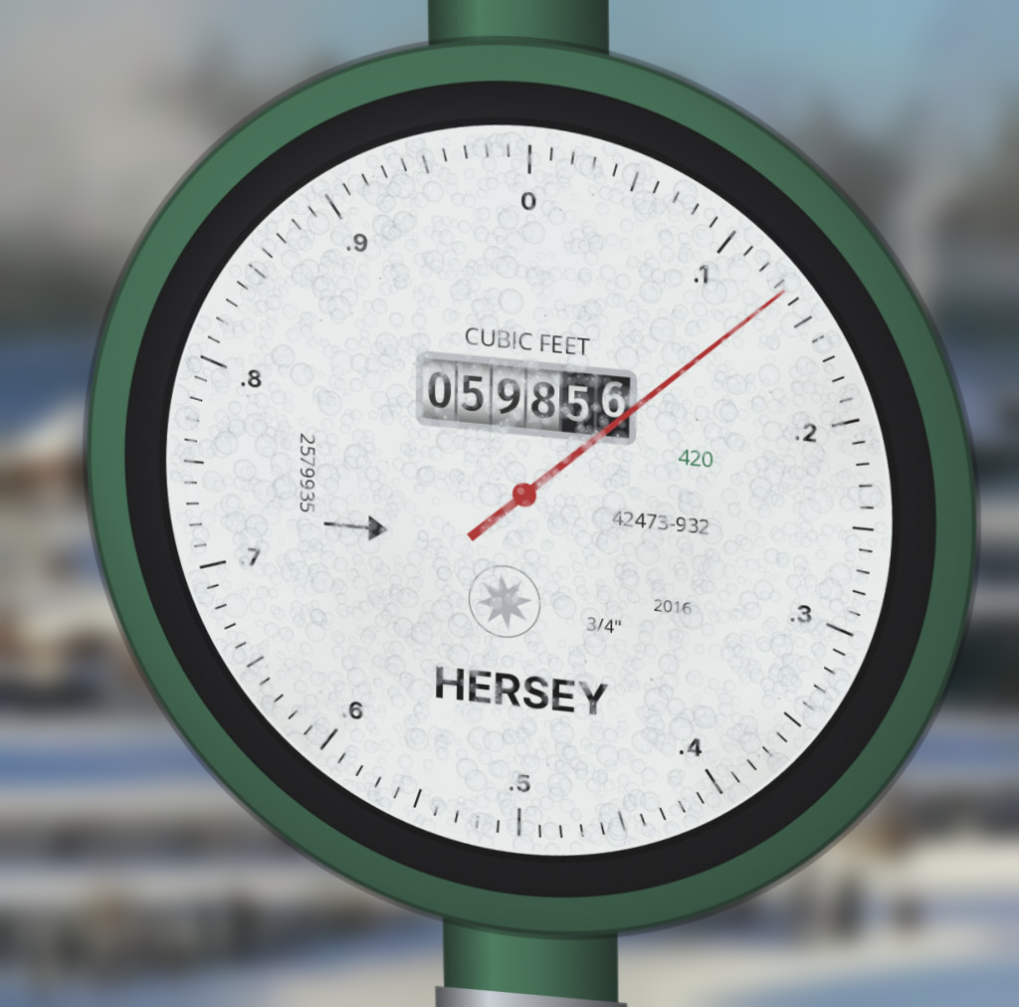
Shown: value=59856.13 unit=ft³
